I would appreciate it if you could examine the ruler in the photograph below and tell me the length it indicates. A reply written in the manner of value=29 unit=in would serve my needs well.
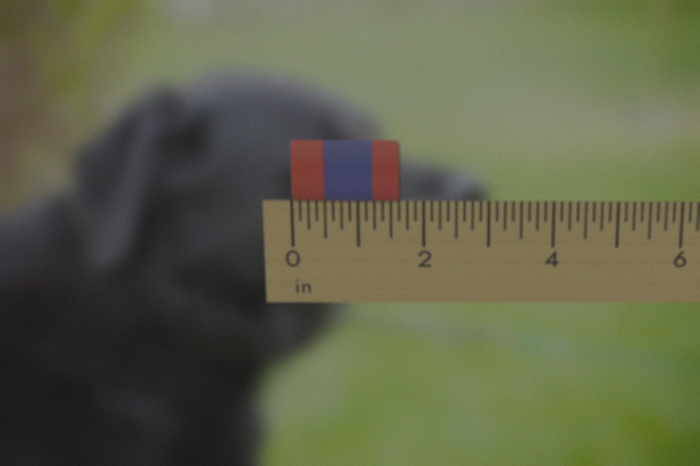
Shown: value=1.625 unit=in
